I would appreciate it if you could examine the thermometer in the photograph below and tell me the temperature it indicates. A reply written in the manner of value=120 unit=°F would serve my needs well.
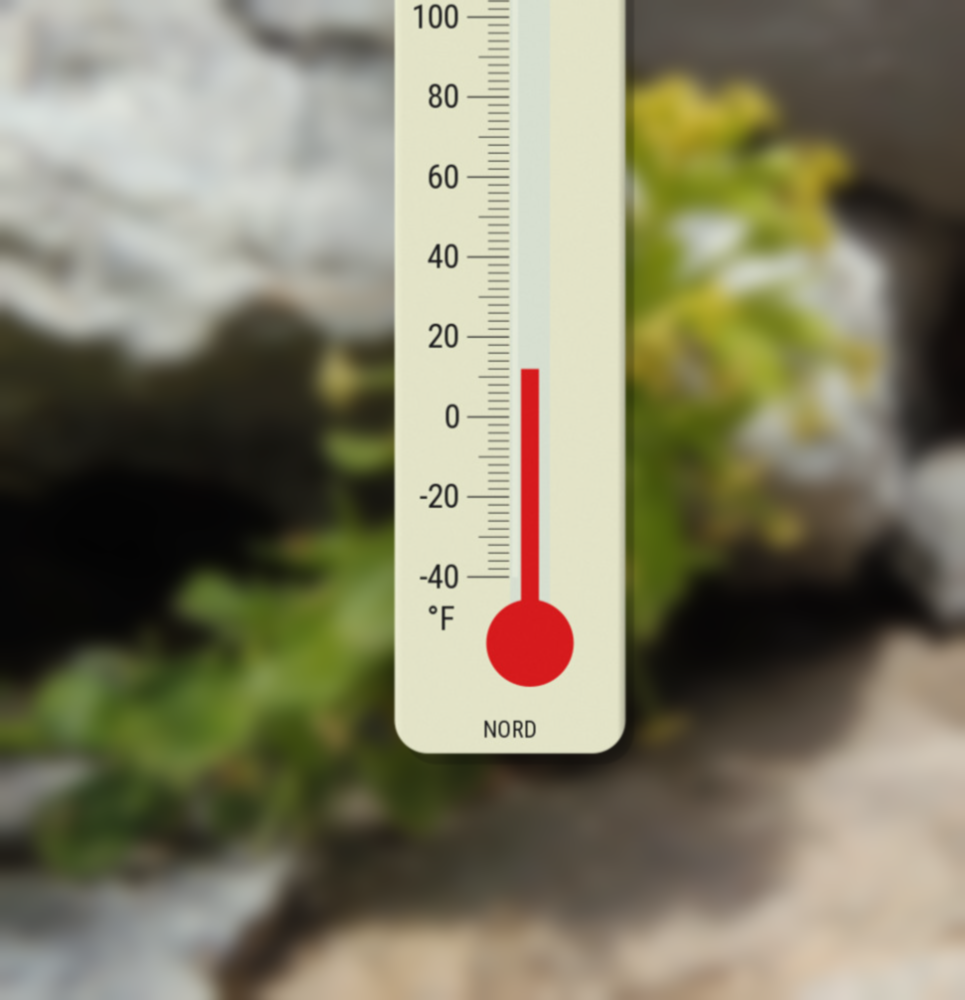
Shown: value=12 unit=°F
